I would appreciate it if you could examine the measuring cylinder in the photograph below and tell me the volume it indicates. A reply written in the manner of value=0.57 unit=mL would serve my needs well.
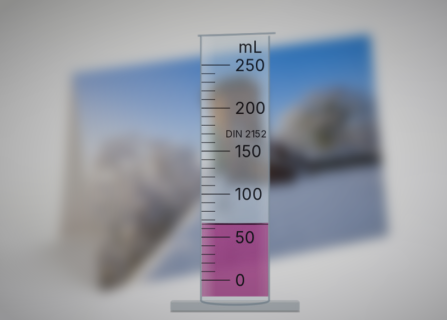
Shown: value=65 unit=mL
